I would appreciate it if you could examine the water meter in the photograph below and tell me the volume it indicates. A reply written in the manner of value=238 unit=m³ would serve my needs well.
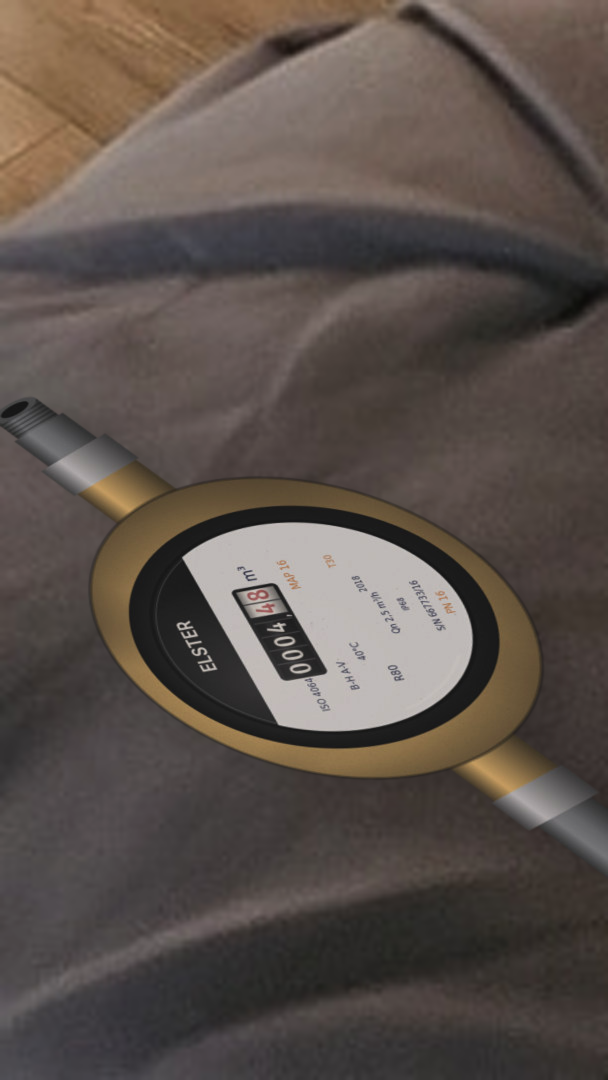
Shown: value=4.48 unit=m³
